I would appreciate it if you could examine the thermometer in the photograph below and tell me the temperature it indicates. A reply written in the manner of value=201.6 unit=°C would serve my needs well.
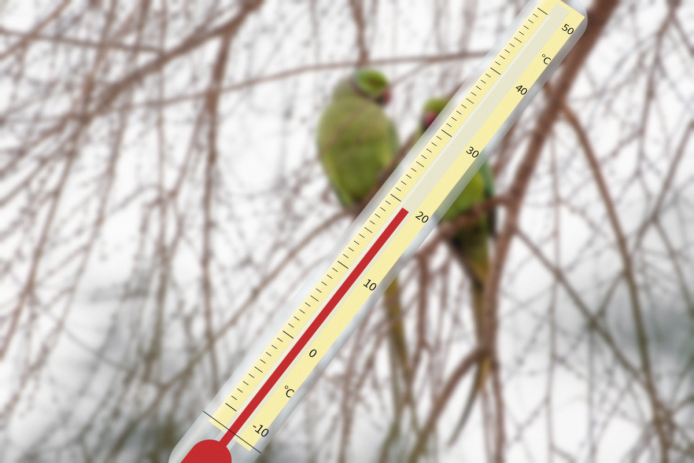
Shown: value=19.5 unit=°C
